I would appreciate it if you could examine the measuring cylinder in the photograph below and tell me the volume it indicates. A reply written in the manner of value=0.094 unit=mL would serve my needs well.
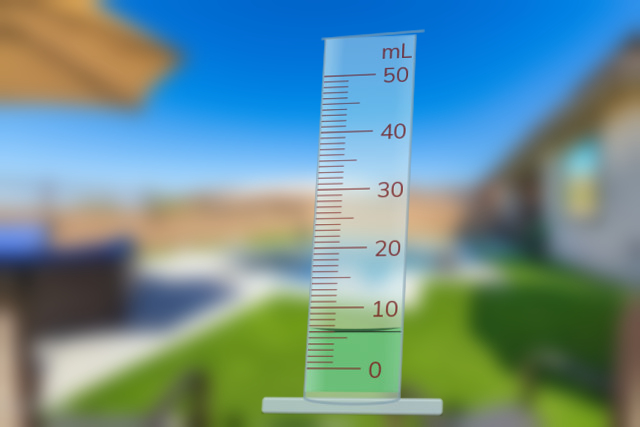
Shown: value=6 unit=mL
